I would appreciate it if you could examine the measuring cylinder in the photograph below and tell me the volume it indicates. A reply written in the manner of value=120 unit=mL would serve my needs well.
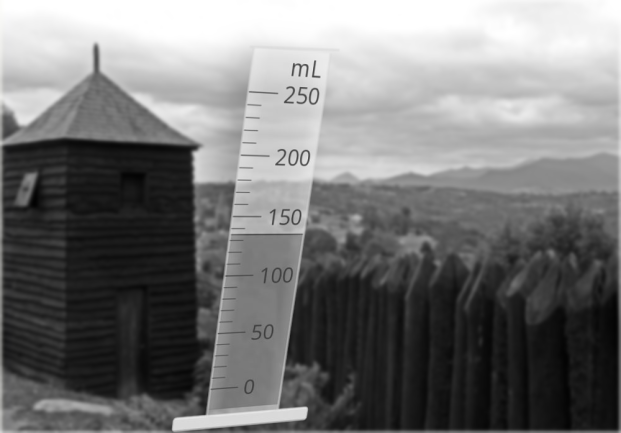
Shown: value=135 unit=mL
